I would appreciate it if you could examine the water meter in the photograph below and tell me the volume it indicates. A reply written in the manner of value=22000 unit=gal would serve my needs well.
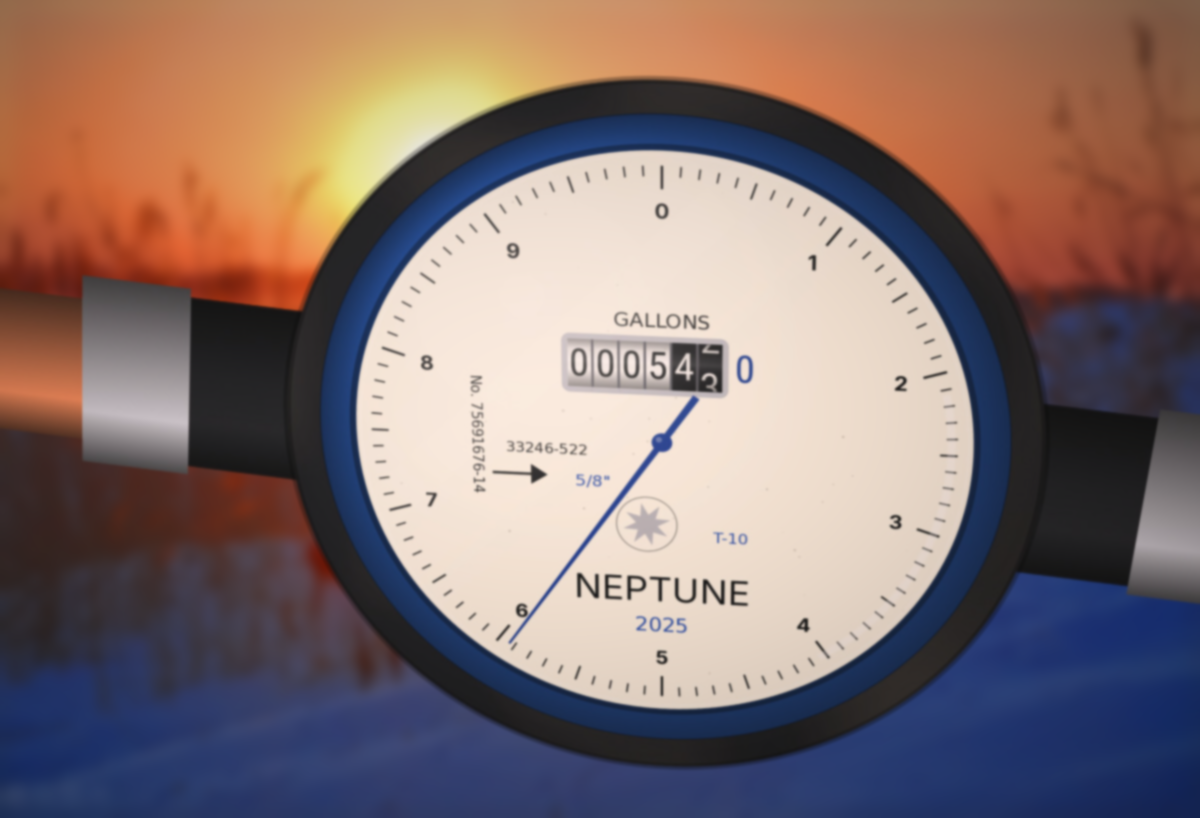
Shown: value=5425.9 unit=gal
